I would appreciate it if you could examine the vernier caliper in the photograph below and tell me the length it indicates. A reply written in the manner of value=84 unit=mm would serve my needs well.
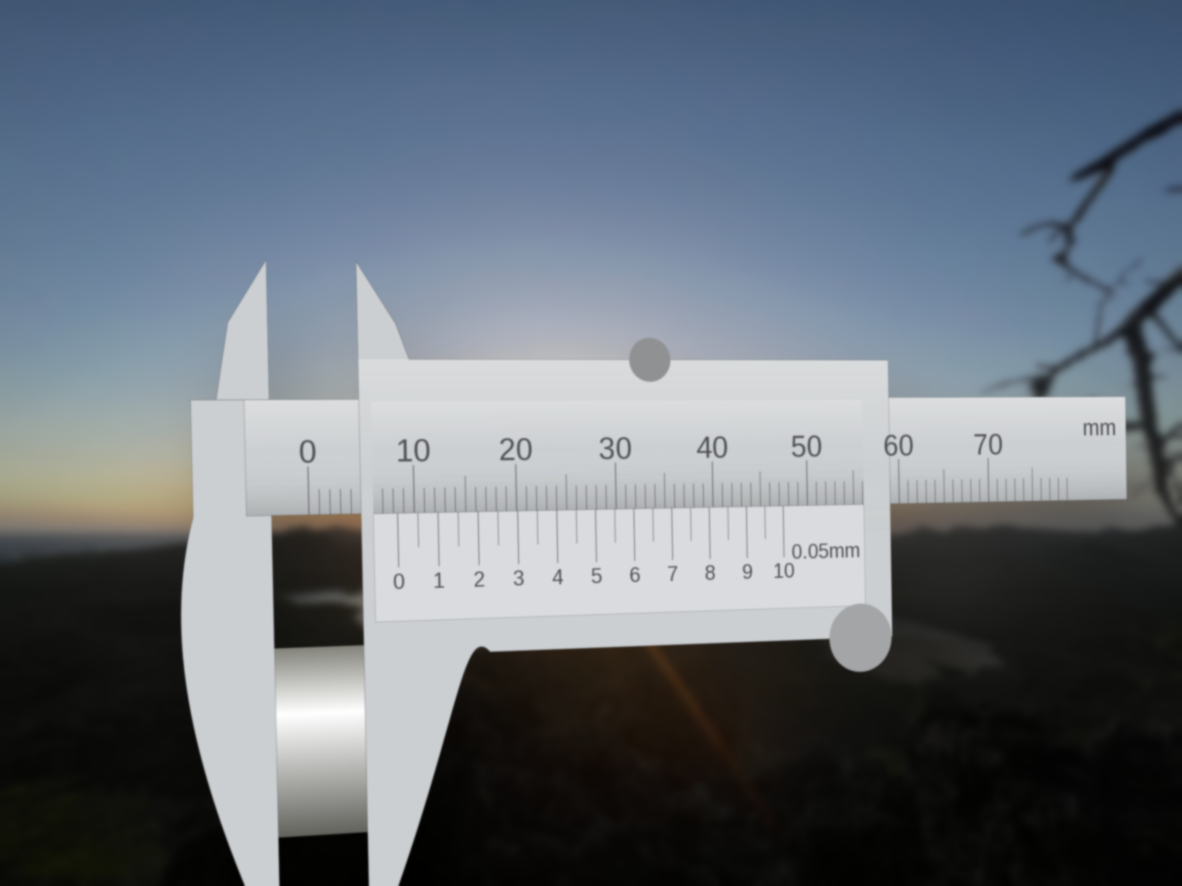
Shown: value=8.4 unit=mm
